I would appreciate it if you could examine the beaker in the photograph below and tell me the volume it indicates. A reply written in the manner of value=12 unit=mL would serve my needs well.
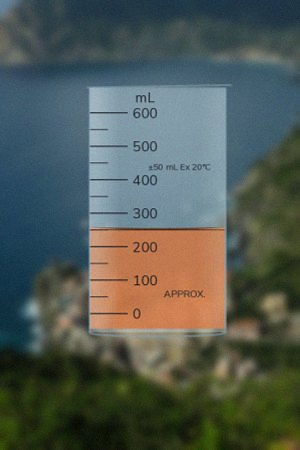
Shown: value=250 unit=mL
